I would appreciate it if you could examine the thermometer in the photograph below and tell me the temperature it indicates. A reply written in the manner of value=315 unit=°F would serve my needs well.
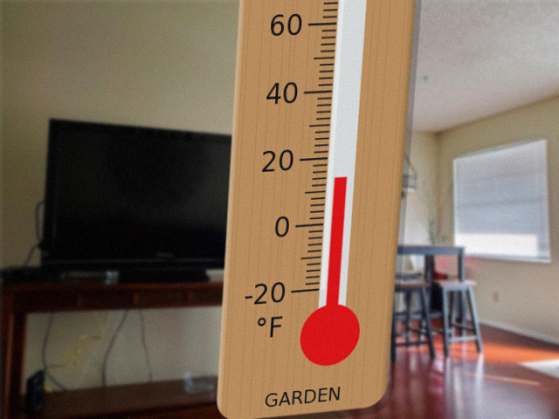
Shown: value=14 unit=°F
